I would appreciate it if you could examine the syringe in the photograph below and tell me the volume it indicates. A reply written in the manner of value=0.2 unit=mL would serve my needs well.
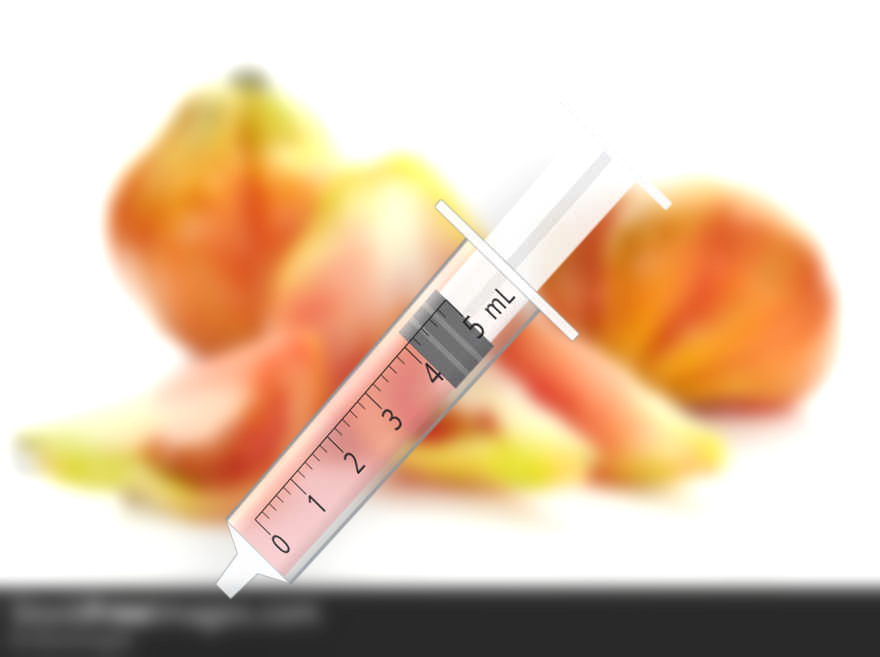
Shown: value=4.1 unit=mL
